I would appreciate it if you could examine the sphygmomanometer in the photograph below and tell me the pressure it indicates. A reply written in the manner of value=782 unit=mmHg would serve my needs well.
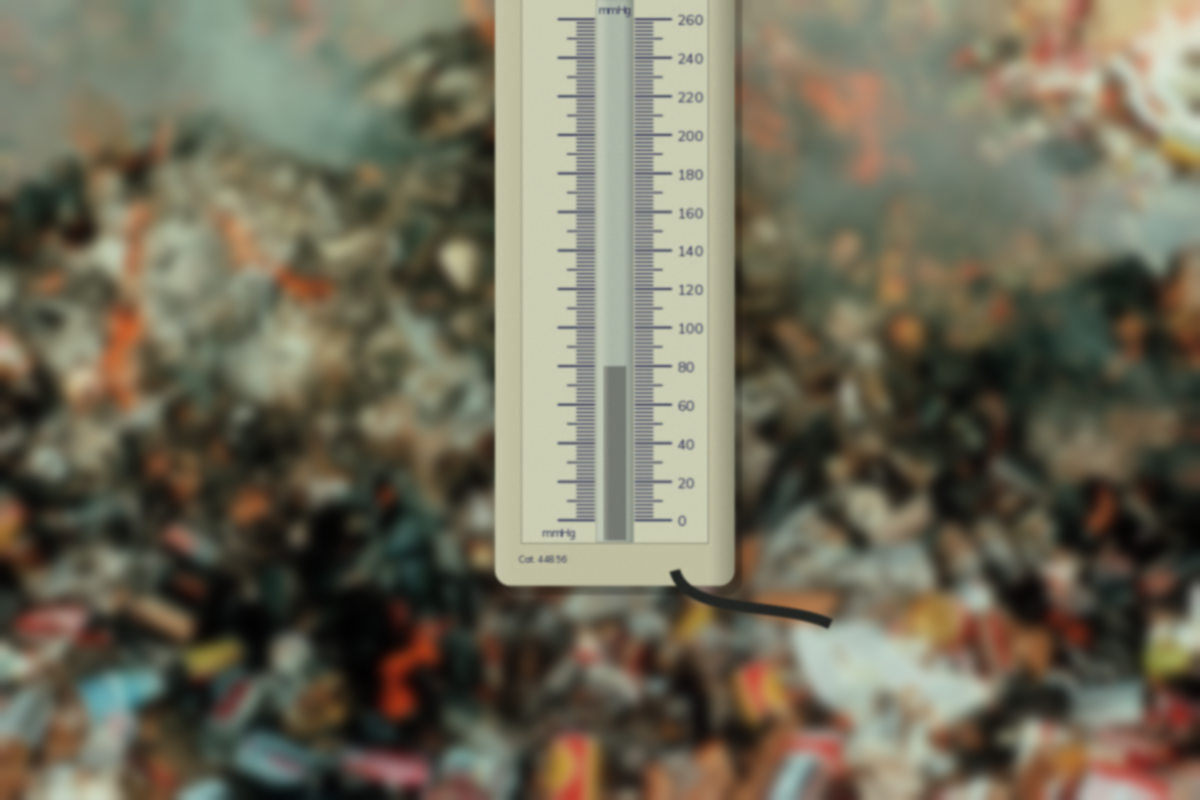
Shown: value=80 unit=mmHg
